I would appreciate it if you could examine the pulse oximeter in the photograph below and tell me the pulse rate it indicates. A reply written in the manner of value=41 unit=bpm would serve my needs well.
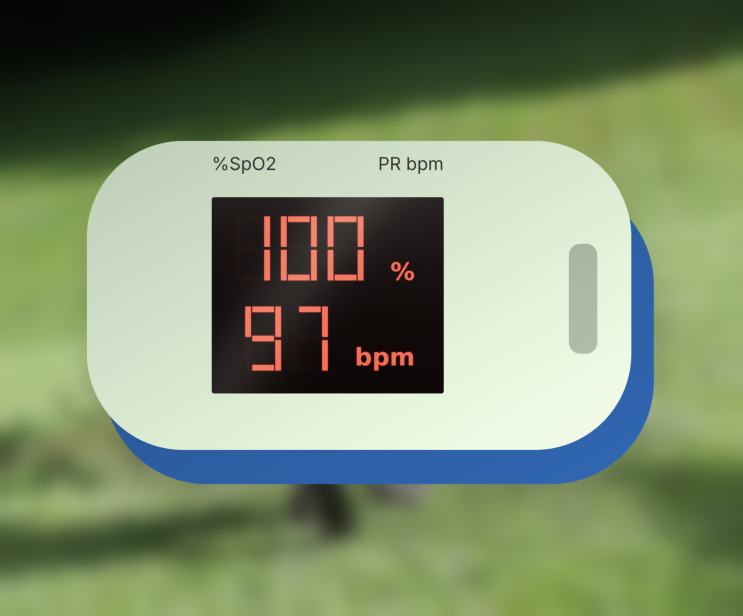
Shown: value=97 unit=bpm
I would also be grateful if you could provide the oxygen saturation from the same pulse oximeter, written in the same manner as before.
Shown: value=100 unit=%
